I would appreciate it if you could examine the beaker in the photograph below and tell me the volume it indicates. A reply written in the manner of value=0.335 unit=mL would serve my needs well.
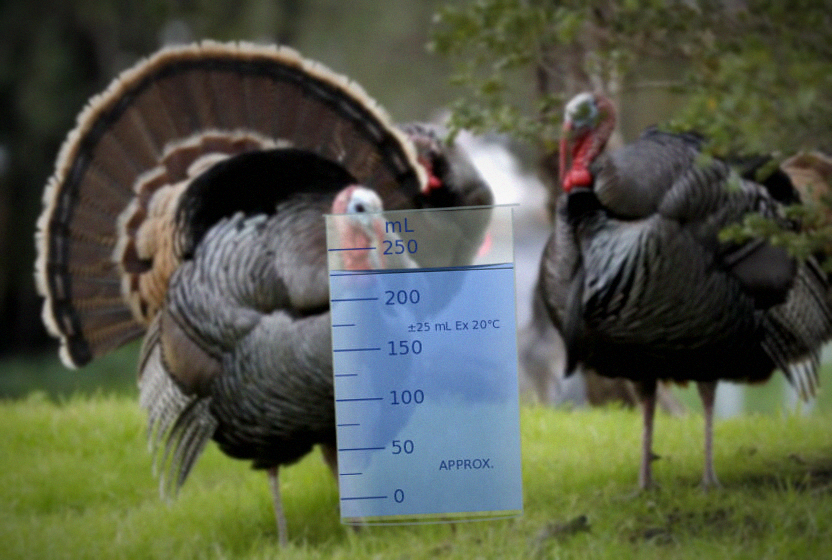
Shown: value=225 unit=mL
